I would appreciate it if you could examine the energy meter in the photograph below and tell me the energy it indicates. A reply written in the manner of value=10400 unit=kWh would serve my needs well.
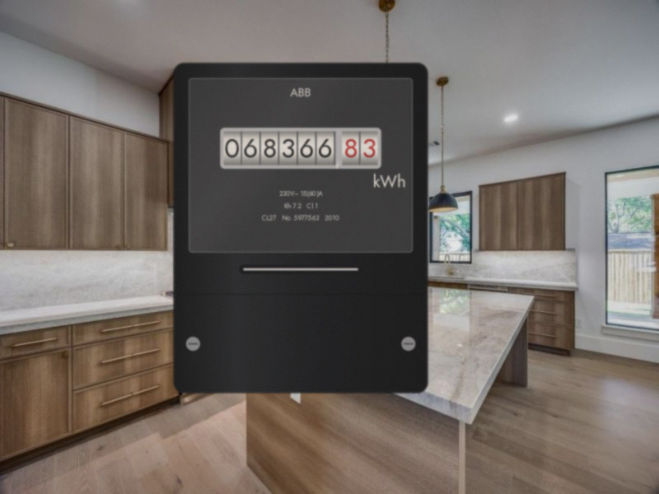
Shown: value=68366.83 unit=kWh
